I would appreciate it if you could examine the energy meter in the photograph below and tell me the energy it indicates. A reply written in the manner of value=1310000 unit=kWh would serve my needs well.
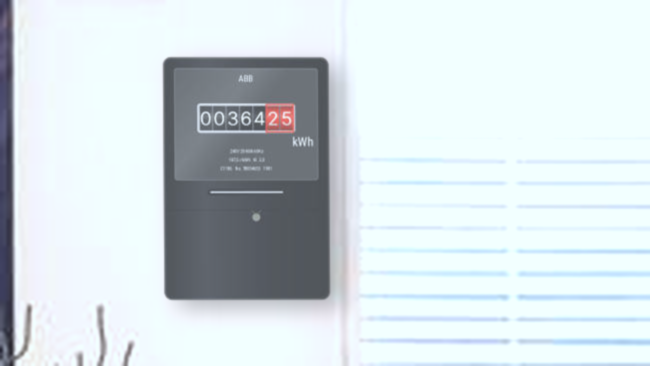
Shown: value=364.25 unit=kWh
